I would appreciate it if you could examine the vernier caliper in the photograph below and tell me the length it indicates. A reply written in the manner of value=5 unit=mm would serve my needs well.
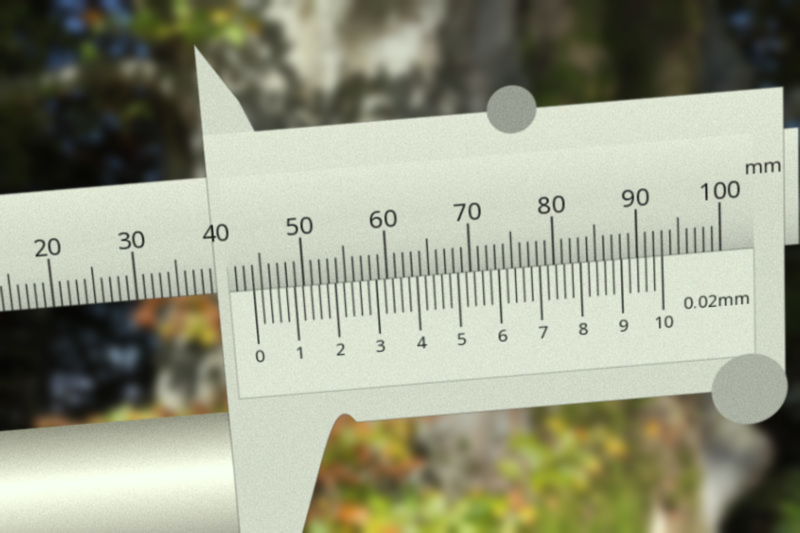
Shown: value=44.0 unit=mm
